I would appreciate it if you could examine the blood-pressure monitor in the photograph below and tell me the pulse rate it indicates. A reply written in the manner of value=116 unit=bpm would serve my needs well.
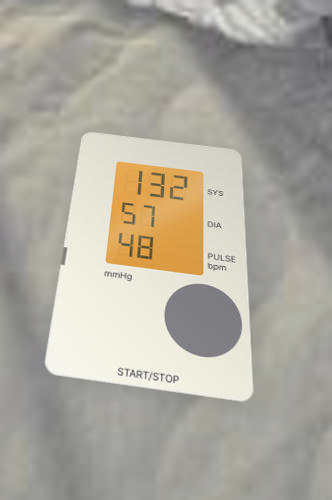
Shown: value=48 unit=bpm
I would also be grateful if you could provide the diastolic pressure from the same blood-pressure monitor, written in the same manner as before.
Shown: value=57 unit=mmHg
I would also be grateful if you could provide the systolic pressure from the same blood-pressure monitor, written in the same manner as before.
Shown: value=132 unit=mmHg
